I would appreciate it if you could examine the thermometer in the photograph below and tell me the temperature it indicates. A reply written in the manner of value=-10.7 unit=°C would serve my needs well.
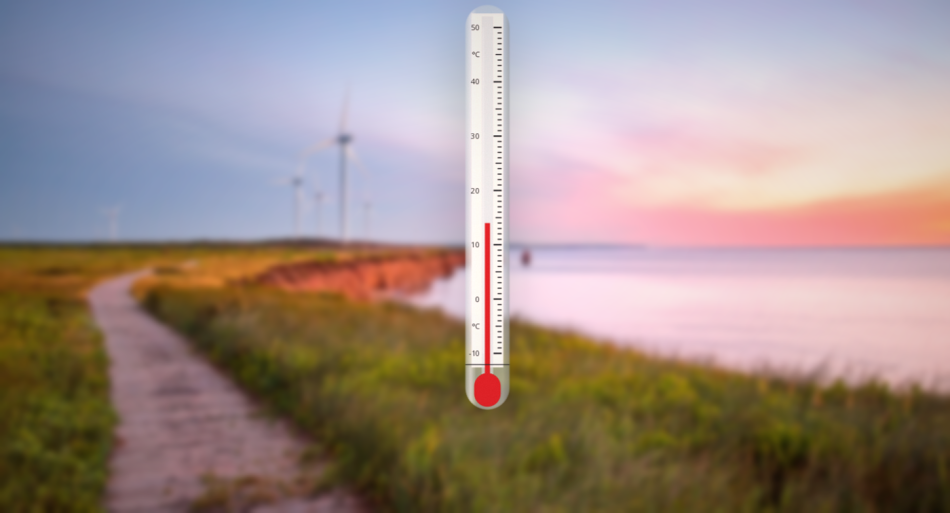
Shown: value=14 unit=°C
